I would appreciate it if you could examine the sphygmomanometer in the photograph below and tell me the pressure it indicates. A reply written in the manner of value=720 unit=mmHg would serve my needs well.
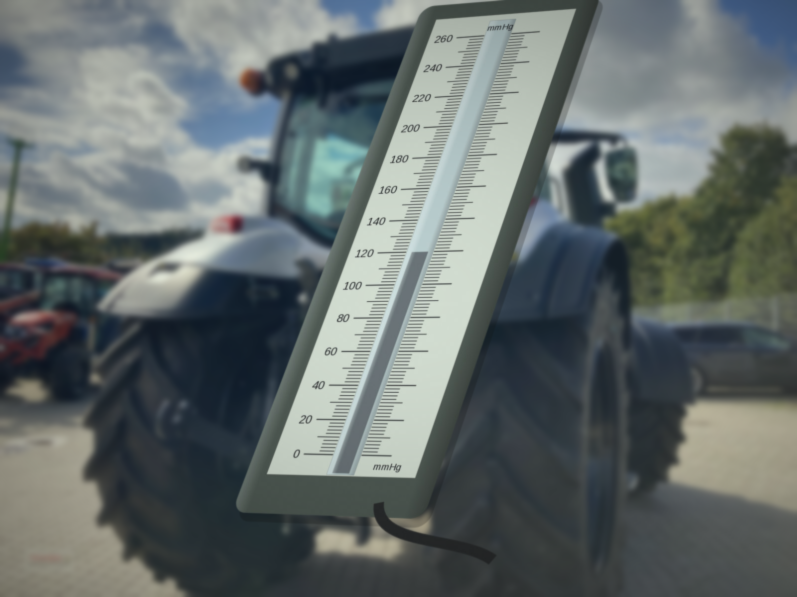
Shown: value=120 unit=mmHg
